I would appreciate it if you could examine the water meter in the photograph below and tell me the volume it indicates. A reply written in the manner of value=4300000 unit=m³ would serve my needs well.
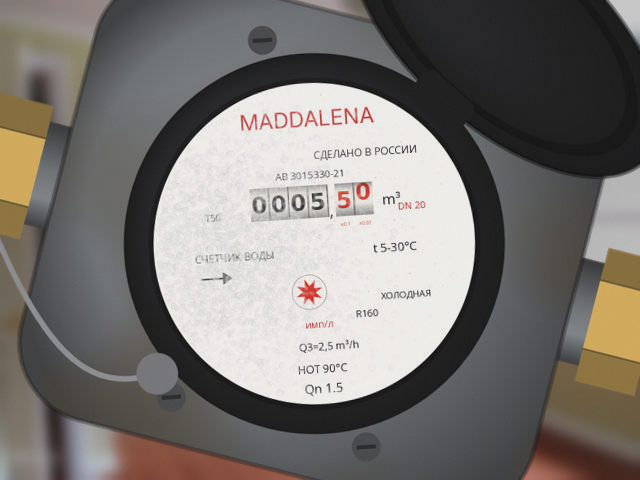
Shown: value=5.50 unit=m³
